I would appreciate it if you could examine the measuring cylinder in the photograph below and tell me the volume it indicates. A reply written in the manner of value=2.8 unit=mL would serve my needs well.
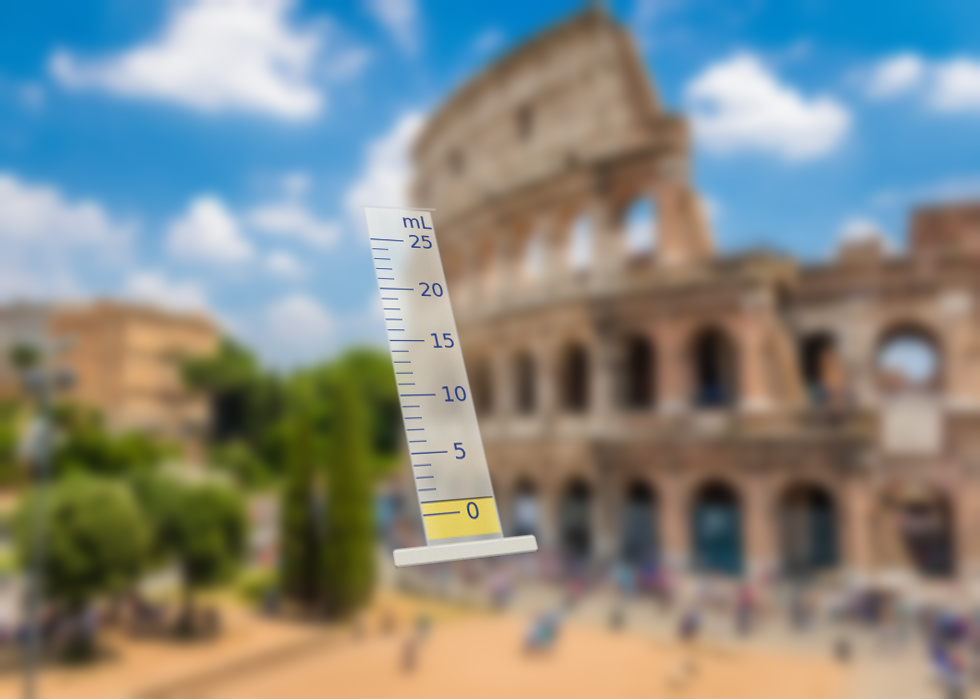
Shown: value=1 unit=mL
